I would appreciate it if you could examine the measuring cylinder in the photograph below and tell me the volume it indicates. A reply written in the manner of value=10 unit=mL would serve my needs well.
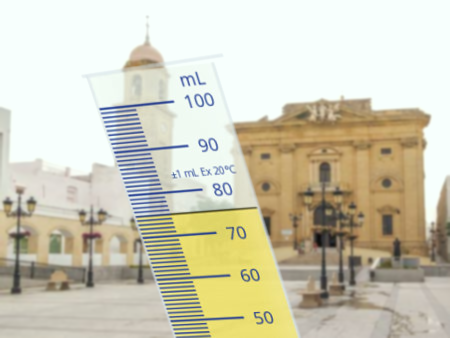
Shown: value=75 unit=mL
